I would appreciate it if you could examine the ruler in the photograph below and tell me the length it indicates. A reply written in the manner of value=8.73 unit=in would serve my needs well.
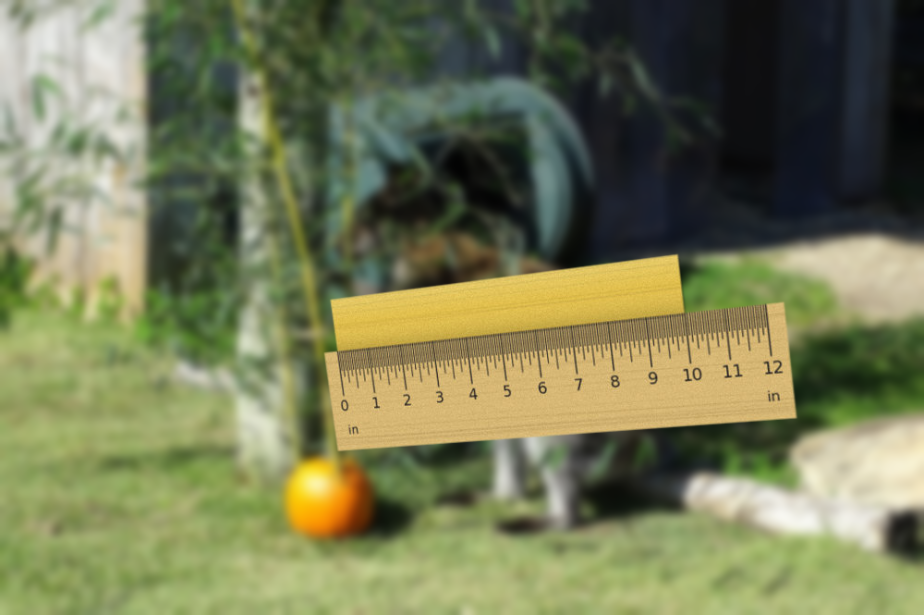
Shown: value=10 unit=in
